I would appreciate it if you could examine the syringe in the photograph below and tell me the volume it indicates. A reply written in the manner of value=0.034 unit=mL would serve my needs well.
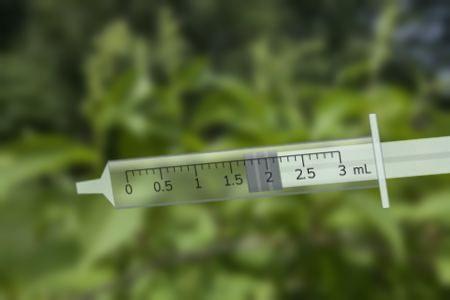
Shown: value=1.7 unit=mL
